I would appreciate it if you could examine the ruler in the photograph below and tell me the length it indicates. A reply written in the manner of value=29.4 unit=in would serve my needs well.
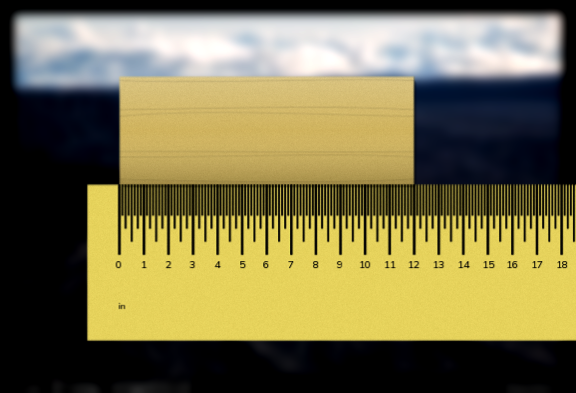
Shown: value=12 unit=in
